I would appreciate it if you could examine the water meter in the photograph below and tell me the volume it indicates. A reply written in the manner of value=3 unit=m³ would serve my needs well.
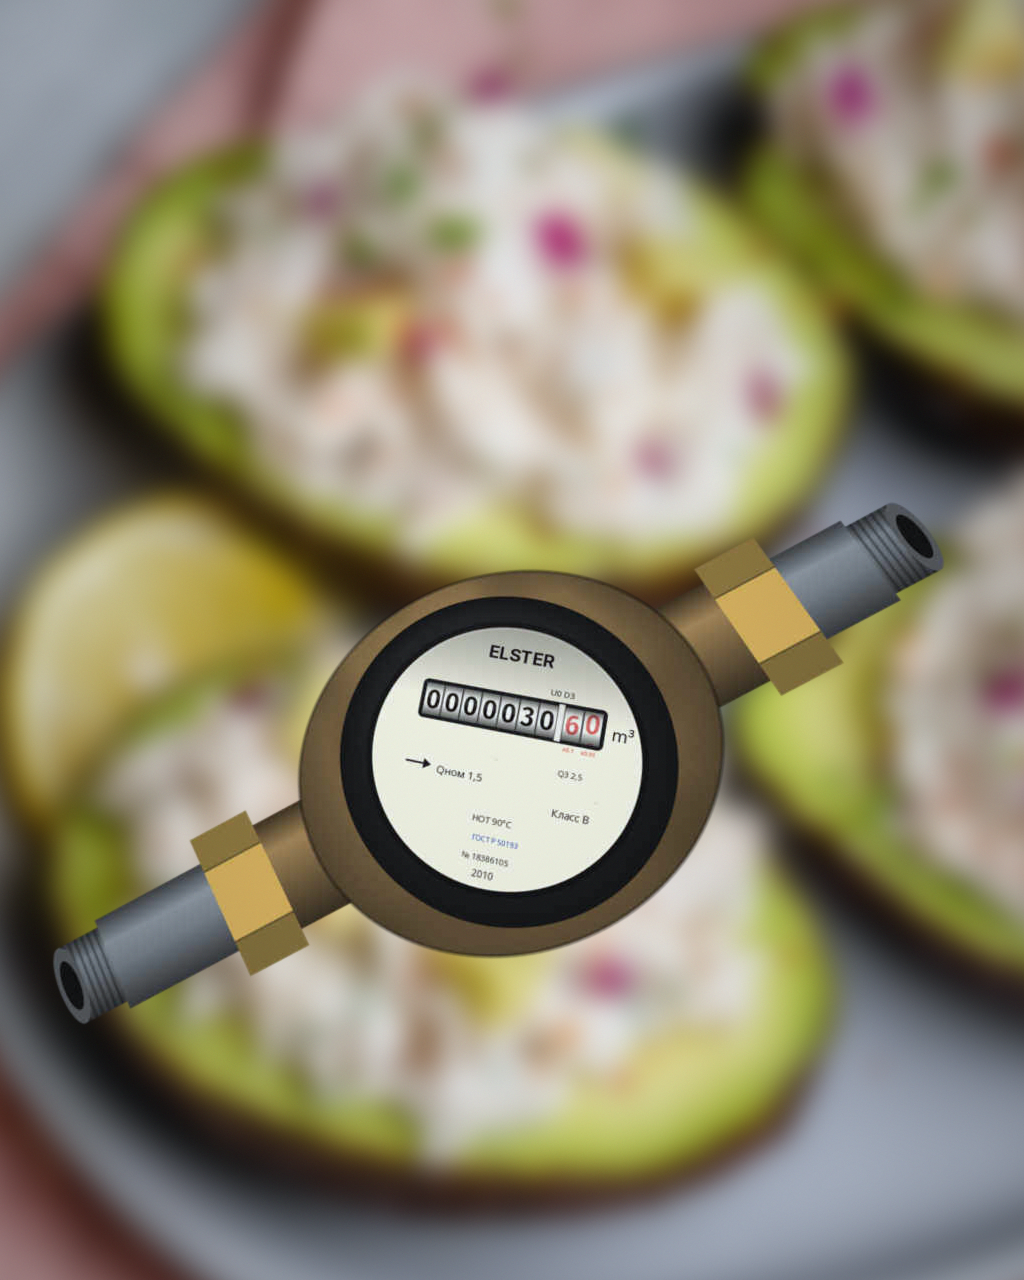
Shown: value=30.60 unit=m³
